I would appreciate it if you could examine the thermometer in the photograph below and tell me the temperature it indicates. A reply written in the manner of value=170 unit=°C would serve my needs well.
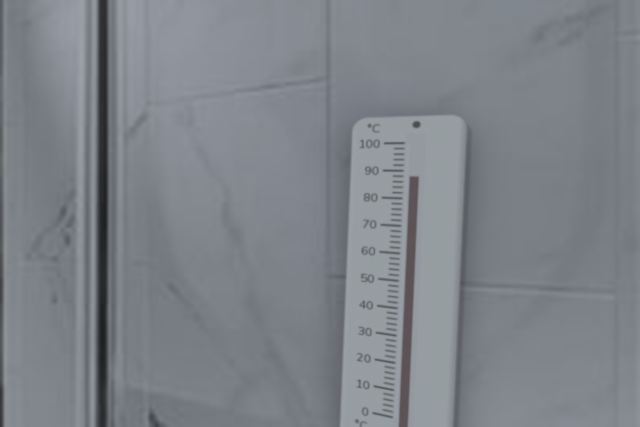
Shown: value=88 unit=°C
